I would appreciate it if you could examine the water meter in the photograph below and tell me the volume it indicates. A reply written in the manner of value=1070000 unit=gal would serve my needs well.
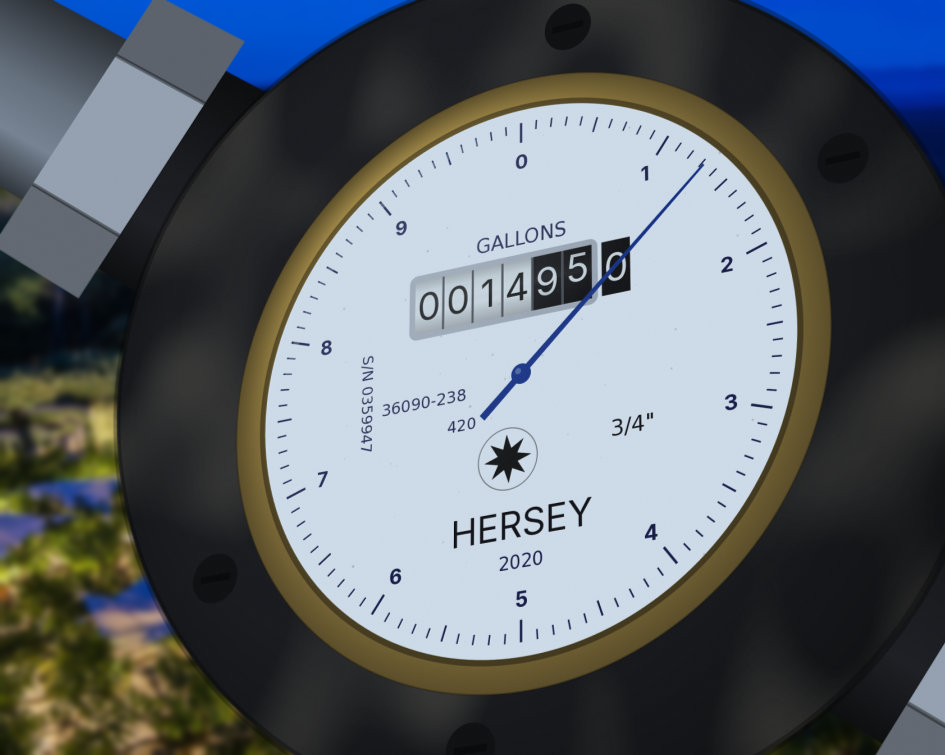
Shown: value=14951.3 unit=gal
